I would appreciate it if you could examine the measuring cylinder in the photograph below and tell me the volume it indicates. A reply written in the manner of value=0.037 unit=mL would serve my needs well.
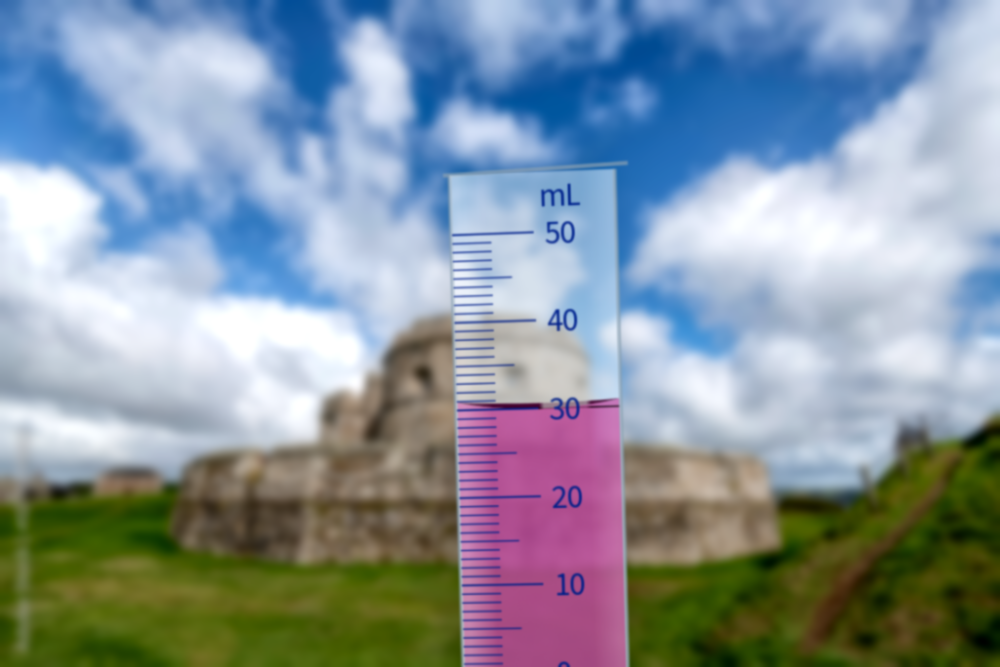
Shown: value=30 unit=mL
